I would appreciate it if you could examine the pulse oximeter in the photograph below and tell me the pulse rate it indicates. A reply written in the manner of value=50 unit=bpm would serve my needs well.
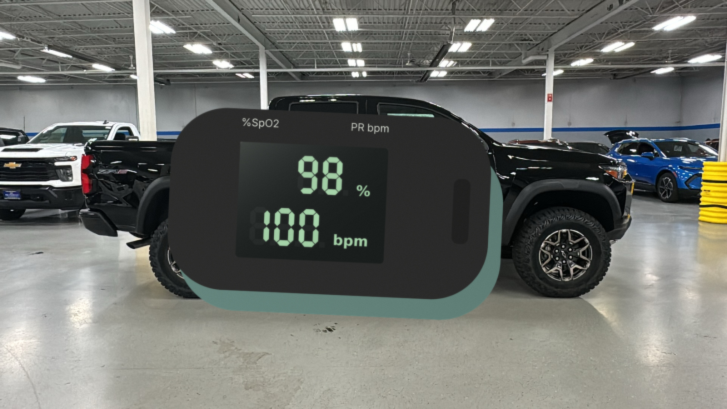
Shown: value=100 unit=bpm
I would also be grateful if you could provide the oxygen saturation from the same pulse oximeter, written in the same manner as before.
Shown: value=98 unit=%
